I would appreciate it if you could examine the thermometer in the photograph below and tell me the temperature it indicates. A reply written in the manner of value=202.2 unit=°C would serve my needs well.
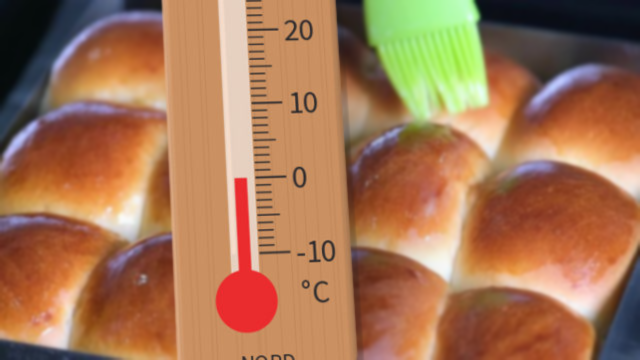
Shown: value=0 unit=°C
